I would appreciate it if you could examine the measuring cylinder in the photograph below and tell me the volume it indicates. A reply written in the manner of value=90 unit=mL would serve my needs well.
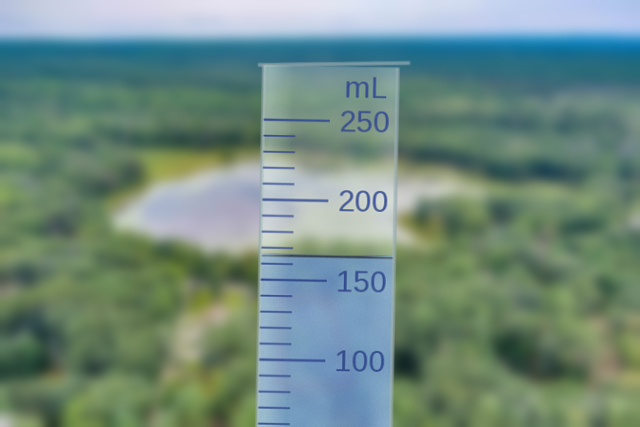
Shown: value=165 unit=mL
